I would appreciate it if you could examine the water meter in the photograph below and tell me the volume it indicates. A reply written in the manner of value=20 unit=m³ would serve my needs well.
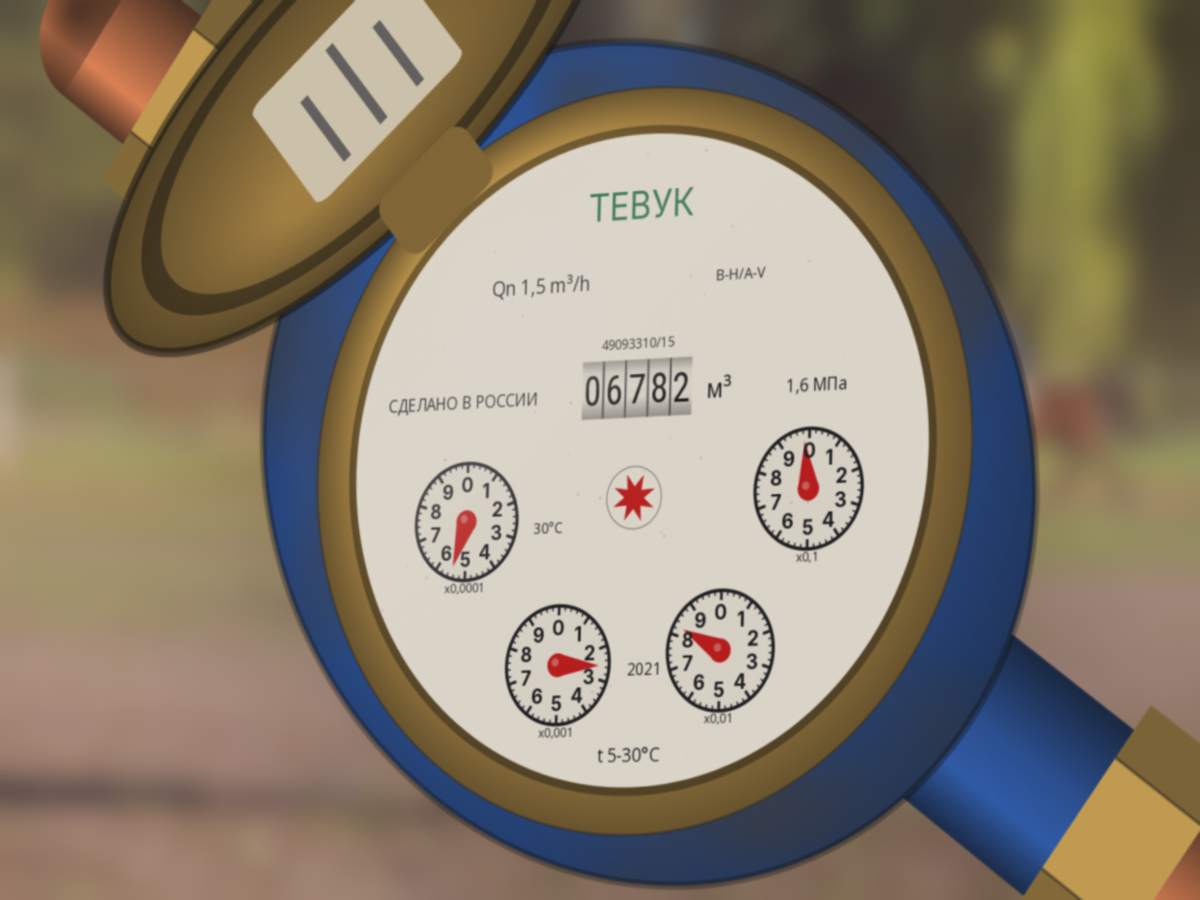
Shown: value=6781.9825 unit=m³
